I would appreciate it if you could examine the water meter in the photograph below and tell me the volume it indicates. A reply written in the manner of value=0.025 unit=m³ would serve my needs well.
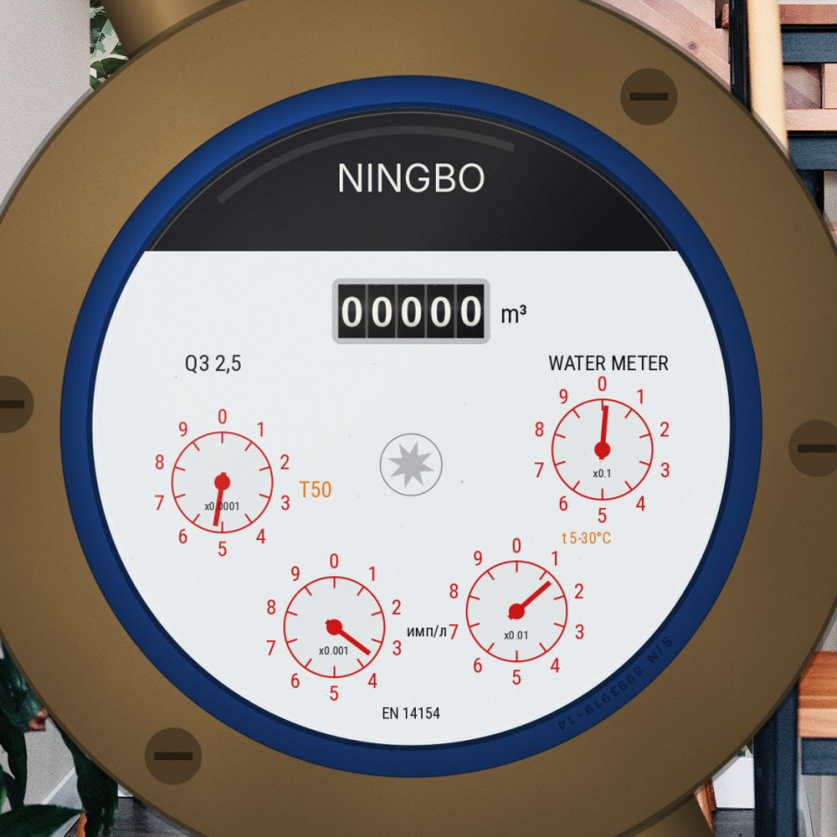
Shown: value=0.0135 unit=m³
